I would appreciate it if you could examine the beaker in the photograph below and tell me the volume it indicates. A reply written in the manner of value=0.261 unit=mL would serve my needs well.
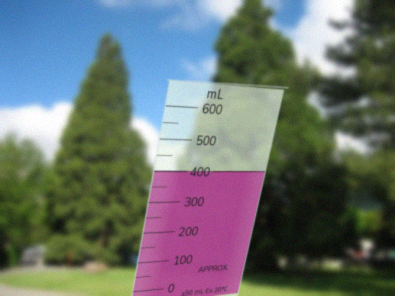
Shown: value=400 unit=mL
